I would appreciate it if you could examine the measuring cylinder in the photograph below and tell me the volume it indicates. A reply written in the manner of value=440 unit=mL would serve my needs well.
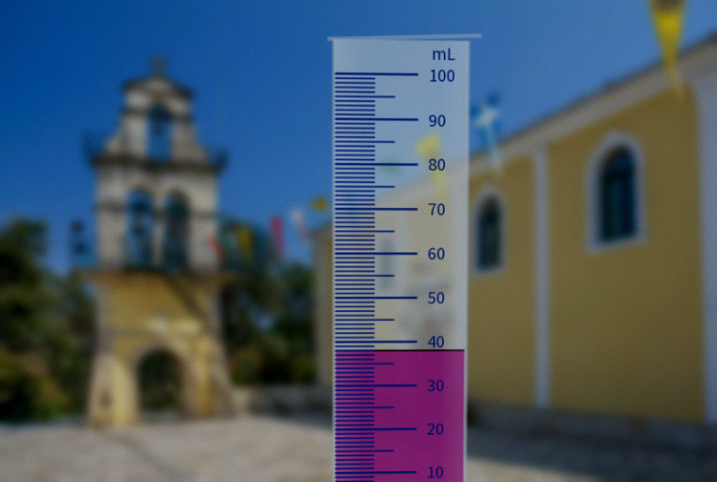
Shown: value=38 unit=mL
